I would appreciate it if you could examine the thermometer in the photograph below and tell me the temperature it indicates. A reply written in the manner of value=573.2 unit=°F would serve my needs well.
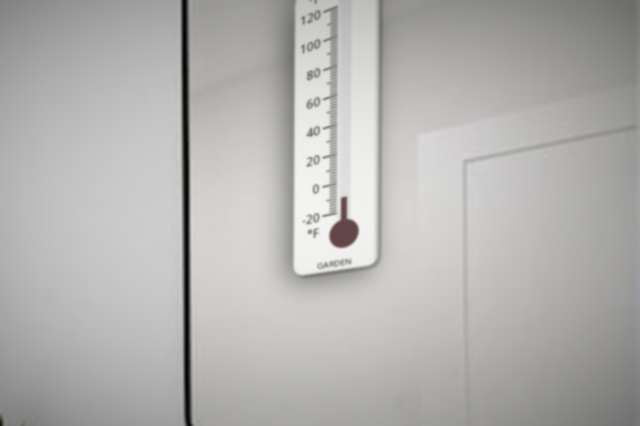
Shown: value=-10 unit=°F
